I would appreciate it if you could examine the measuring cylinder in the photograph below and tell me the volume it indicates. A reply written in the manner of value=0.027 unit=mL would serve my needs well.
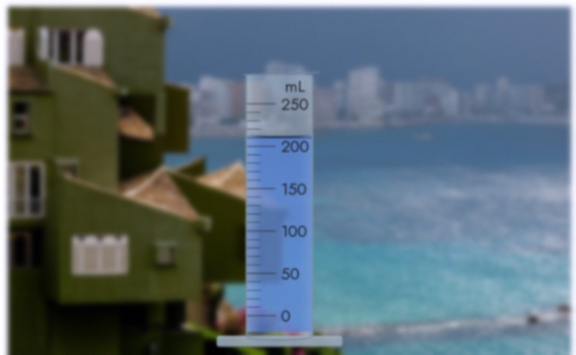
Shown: value=210 unit=mL
